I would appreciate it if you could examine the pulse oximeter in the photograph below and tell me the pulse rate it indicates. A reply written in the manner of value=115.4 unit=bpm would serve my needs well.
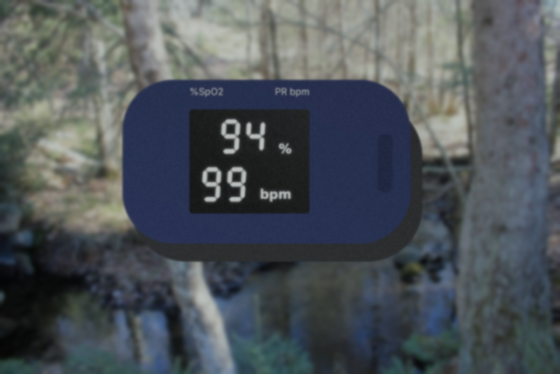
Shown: value=99 unit=bpm
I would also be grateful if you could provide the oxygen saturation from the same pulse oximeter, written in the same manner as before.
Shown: value=94 unit=%
